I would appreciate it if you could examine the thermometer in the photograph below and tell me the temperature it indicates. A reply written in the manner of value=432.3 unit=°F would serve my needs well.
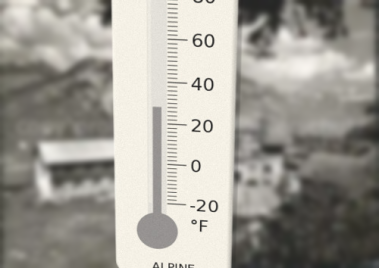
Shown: value=28 unit=°F
